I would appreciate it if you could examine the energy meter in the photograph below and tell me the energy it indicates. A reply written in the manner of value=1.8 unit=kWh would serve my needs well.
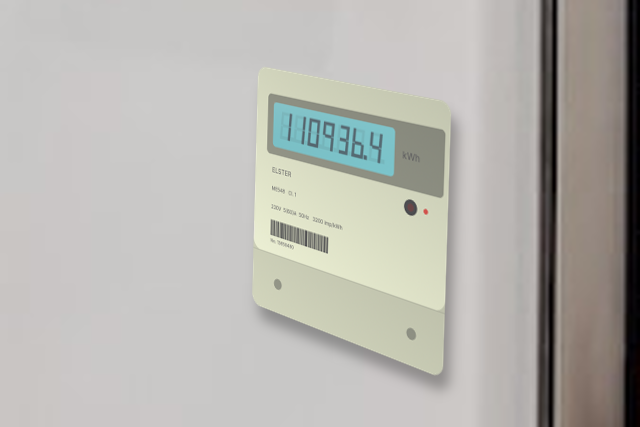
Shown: value=110936.4 unit=kWh
